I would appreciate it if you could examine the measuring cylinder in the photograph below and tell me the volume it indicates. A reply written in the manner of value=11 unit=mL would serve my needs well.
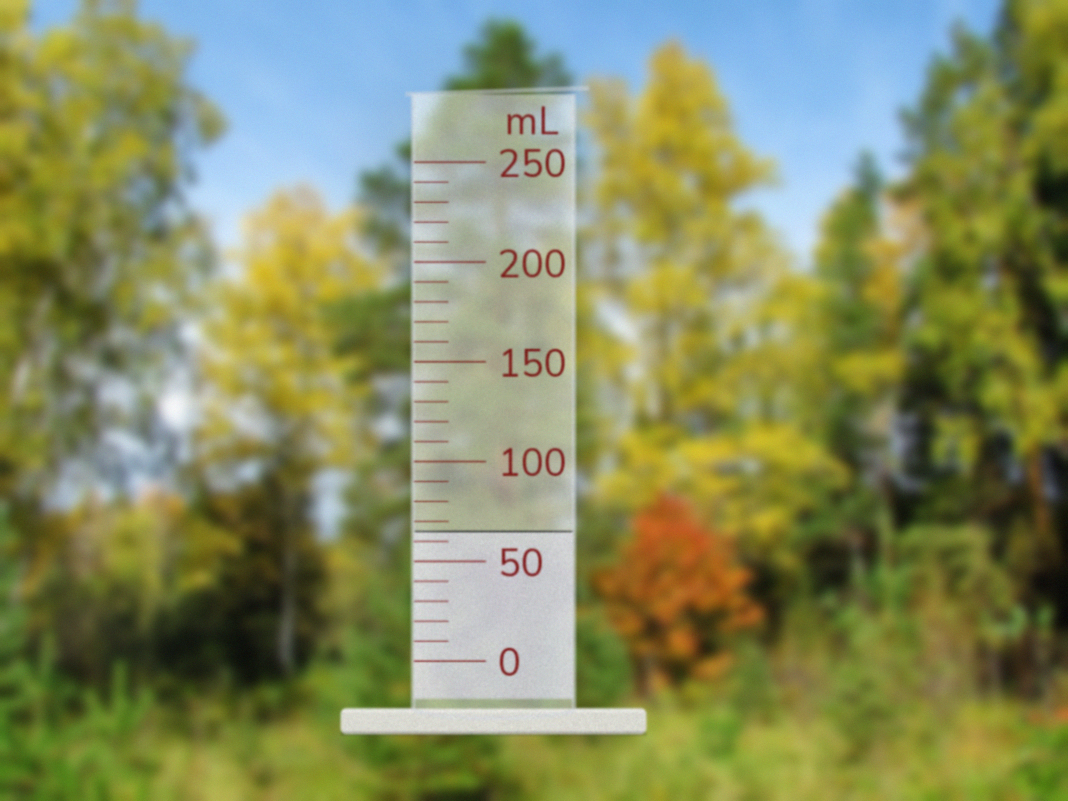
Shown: value=65 unit=mL
